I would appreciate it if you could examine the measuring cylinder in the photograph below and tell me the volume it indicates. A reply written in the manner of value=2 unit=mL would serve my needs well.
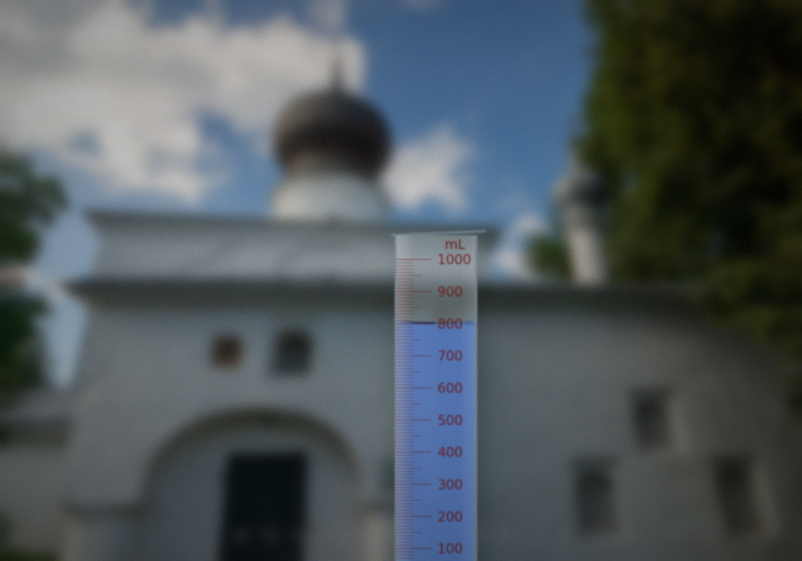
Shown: value=800 unit=mL
